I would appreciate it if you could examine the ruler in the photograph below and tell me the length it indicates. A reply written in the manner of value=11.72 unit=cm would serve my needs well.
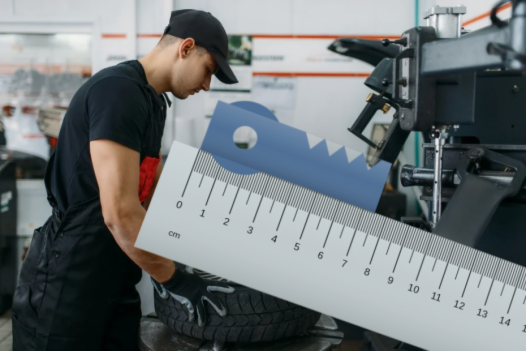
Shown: value=7.5 unit=cm
